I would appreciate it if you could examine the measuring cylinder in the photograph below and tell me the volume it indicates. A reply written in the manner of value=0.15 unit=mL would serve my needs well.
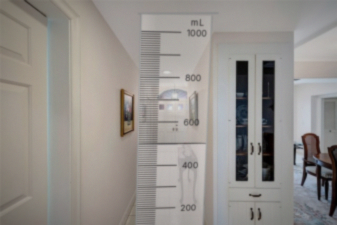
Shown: value=500 unit=mL
